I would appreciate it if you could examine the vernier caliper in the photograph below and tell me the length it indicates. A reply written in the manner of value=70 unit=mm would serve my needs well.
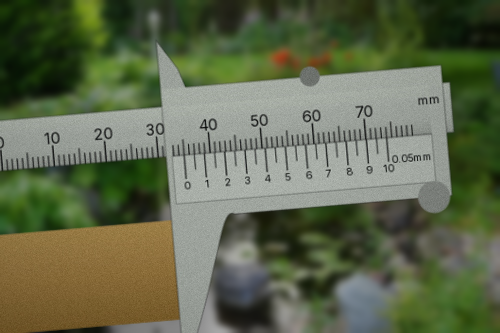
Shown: value=35.0 unit=mm
